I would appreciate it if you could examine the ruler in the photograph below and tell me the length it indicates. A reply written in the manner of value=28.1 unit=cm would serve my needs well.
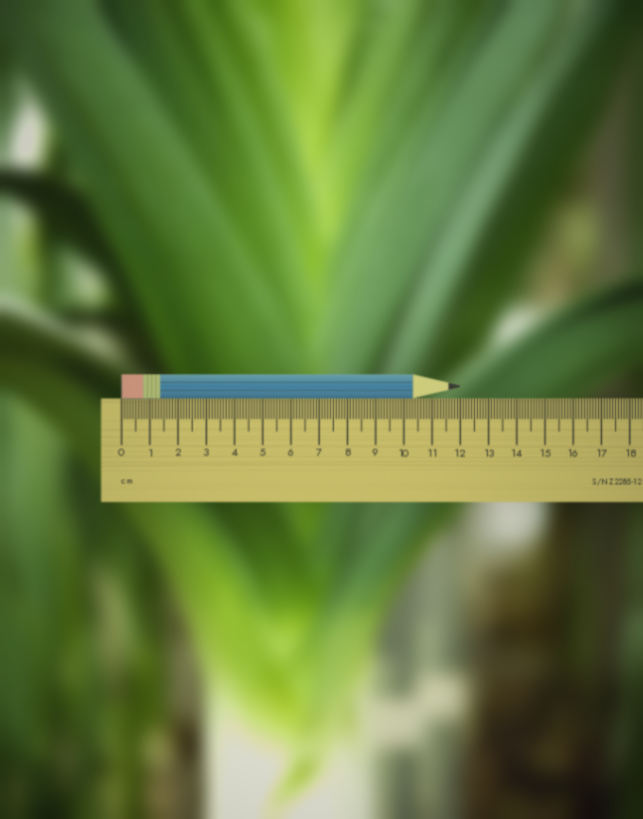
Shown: value=12 unit=cm
